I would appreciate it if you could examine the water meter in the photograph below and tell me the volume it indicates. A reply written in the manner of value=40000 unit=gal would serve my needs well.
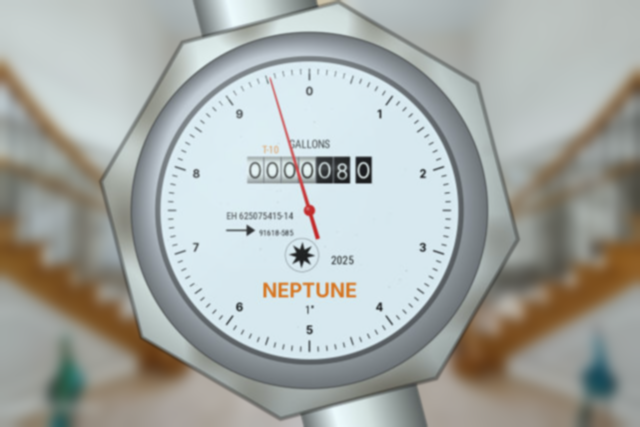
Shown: value=79.5 unit=gal
